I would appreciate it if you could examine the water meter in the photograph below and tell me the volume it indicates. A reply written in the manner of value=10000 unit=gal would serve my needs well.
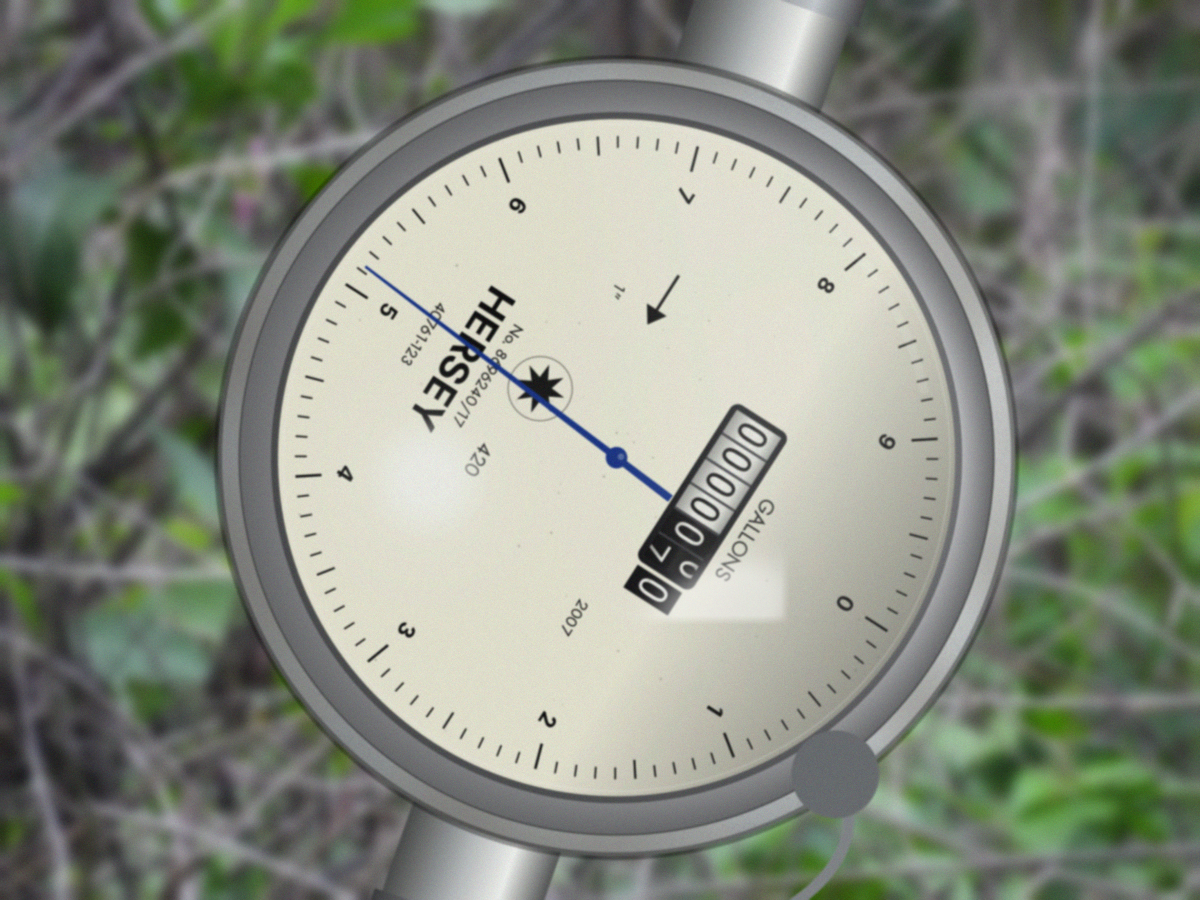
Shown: value=65.1 unit=gal
